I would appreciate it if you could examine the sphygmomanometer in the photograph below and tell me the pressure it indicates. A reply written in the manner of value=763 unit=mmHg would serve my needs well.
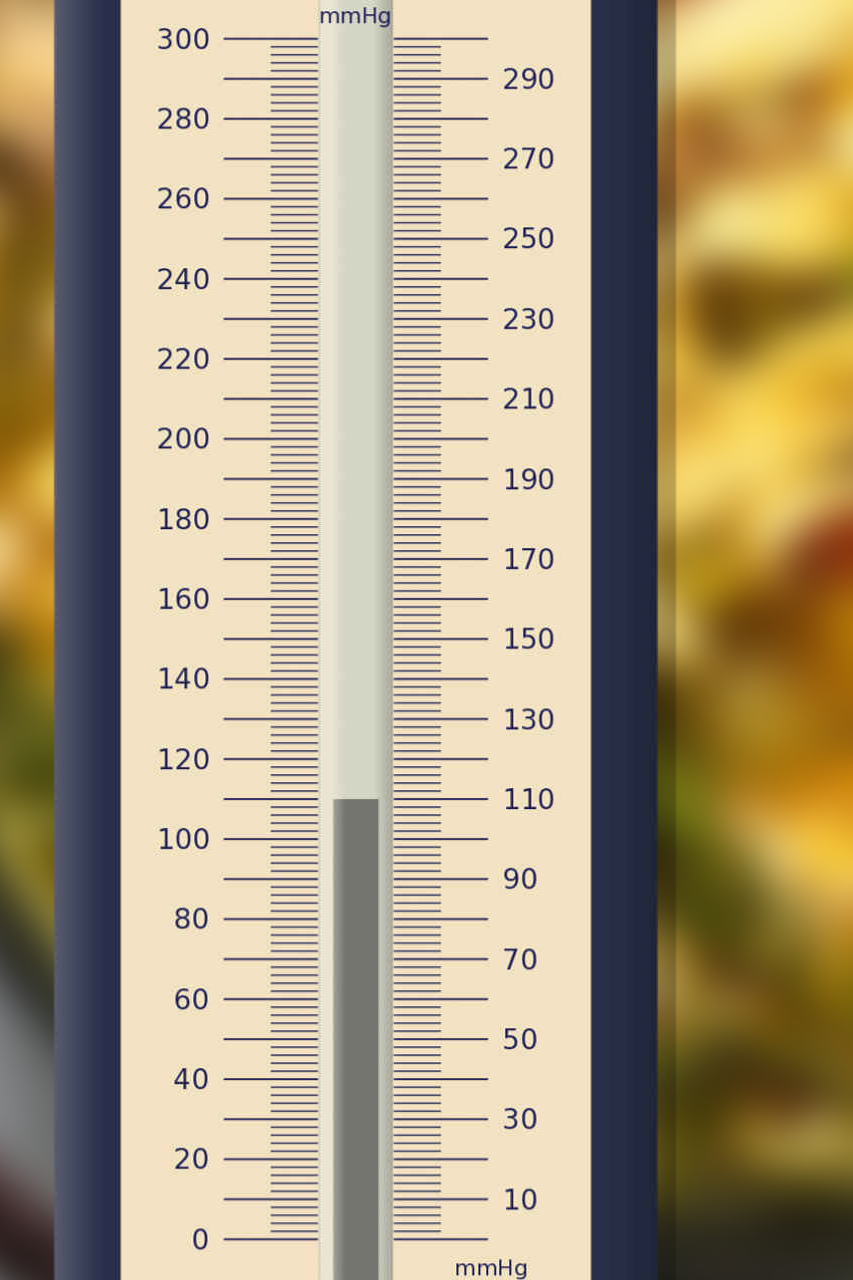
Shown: value=110 unit=mmHg
